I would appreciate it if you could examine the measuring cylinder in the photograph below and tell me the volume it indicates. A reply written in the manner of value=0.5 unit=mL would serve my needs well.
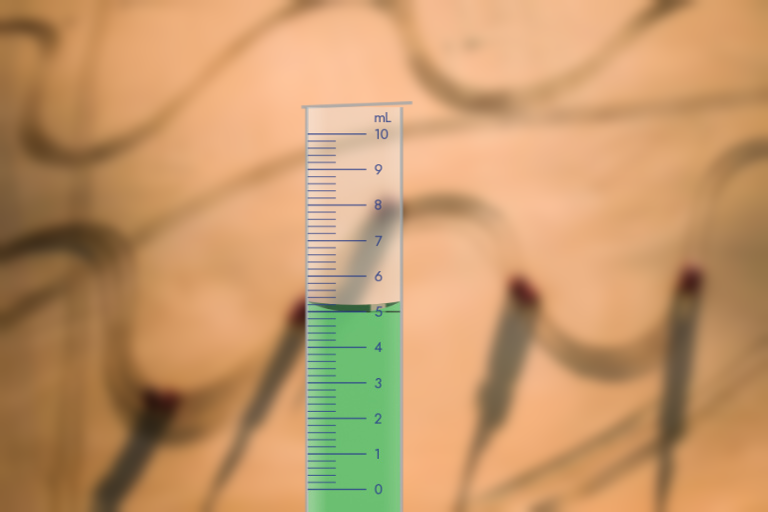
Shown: value=5 unit=mL
